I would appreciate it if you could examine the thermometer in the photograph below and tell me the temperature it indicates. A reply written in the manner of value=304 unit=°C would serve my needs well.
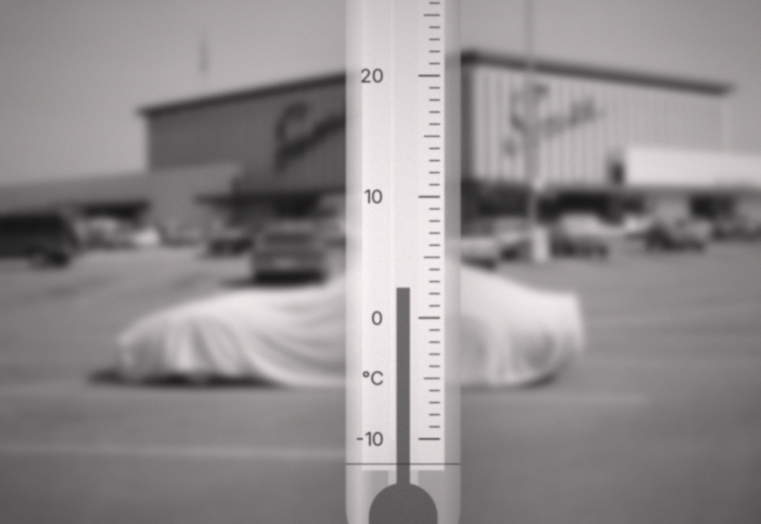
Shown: value=2.5 unit=°C
